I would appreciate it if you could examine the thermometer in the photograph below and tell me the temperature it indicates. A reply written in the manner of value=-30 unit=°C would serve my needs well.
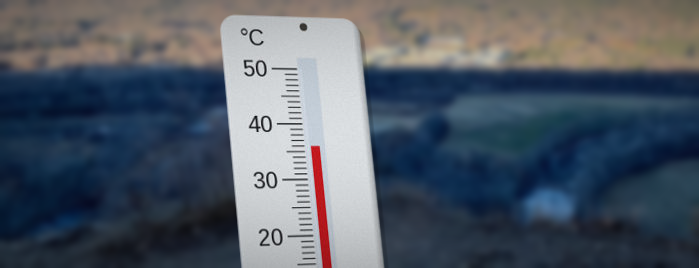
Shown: value=36 unit=°C
